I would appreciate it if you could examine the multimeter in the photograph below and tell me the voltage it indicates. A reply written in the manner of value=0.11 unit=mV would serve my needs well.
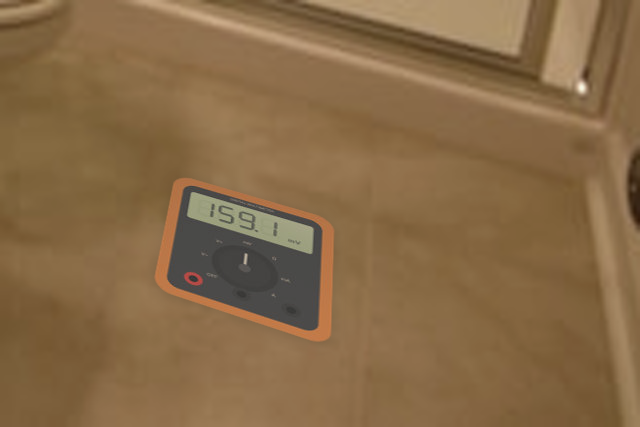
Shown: value=159.1 unit=mV
